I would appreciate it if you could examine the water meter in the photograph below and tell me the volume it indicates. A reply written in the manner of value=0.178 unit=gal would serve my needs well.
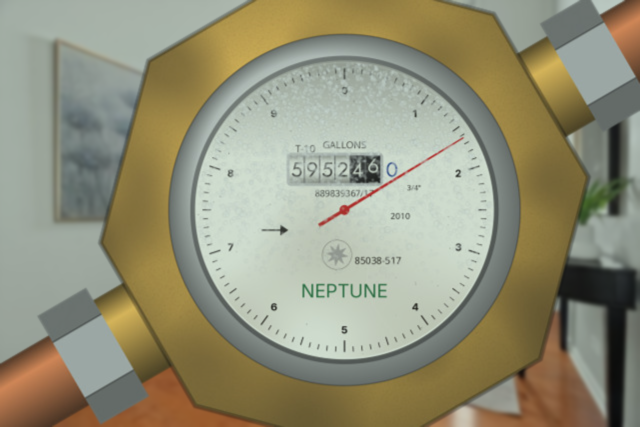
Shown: value=5952461.6 unit=gal
